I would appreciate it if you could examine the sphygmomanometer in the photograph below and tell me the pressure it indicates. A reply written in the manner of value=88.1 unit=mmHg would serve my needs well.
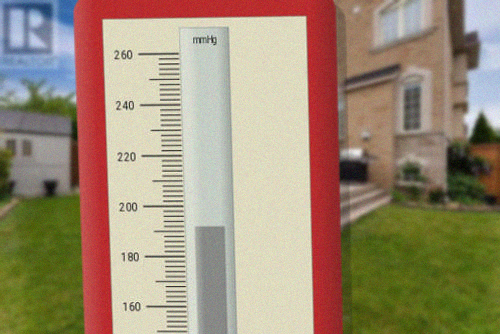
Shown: value=192 unit=mmHg
